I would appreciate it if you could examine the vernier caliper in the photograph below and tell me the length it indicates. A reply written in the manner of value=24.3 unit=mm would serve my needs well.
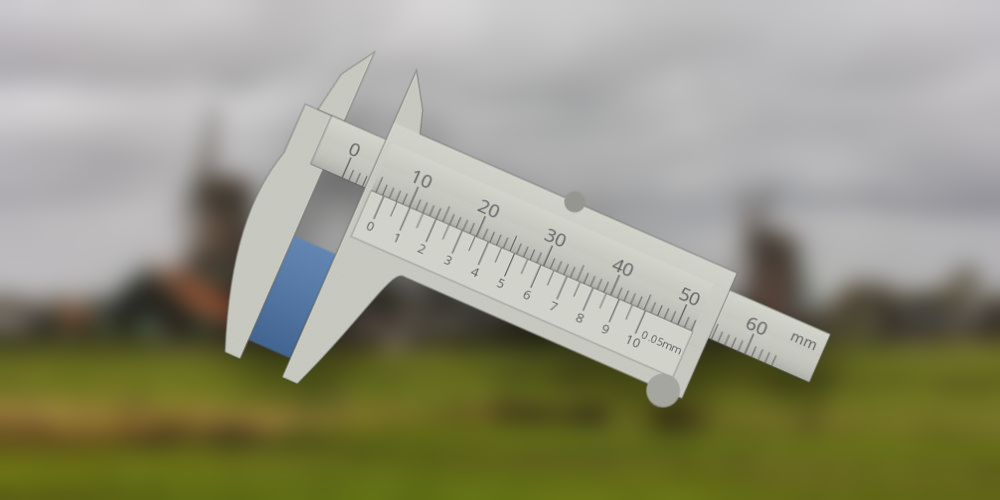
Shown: value=6.2 unit=mm
